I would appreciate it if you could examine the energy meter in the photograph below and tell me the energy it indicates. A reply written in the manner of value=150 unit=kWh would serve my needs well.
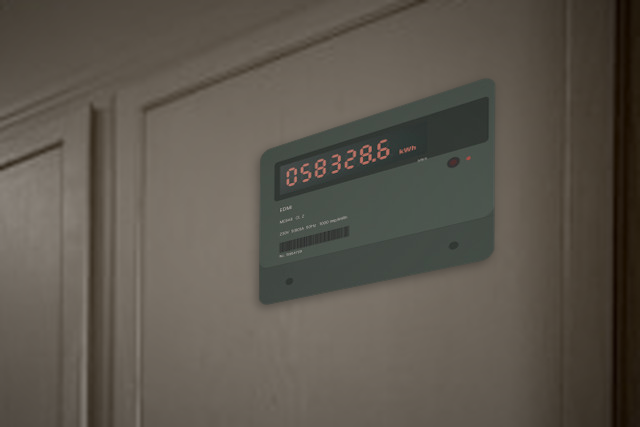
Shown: value=58328.6 unit=kWh
